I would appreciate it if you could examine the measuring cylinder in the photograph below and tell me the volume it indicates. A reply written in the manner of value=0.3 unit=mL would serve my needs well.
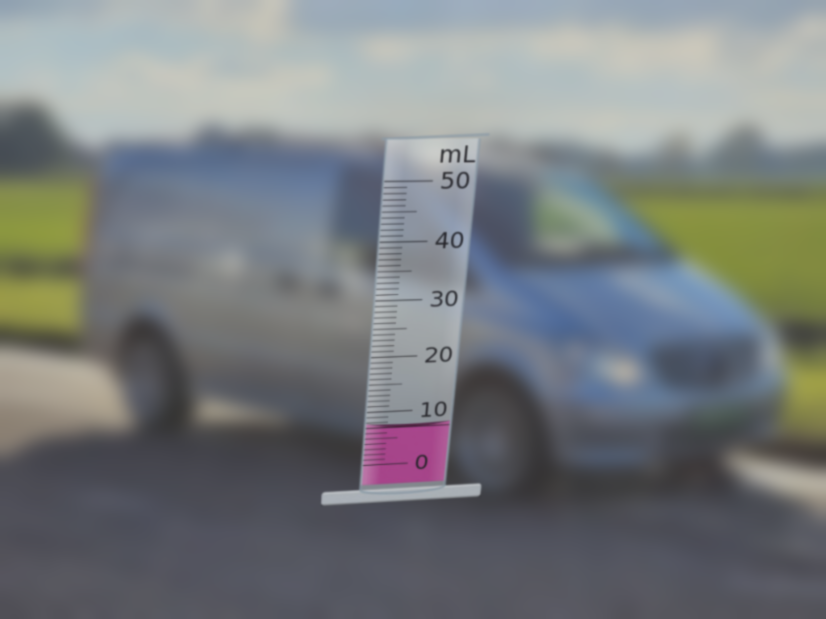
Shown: value=7 unit=mL
